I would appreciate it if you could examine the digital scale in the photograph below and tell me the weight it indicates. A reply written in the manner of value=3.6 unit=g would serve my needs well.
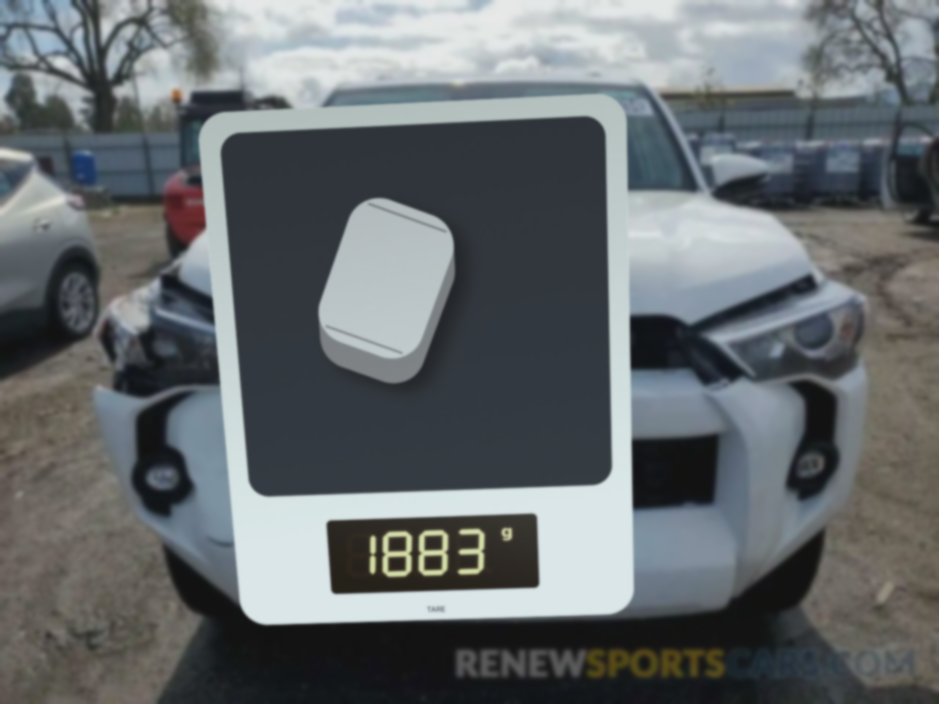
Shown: value=1883 unit=g
